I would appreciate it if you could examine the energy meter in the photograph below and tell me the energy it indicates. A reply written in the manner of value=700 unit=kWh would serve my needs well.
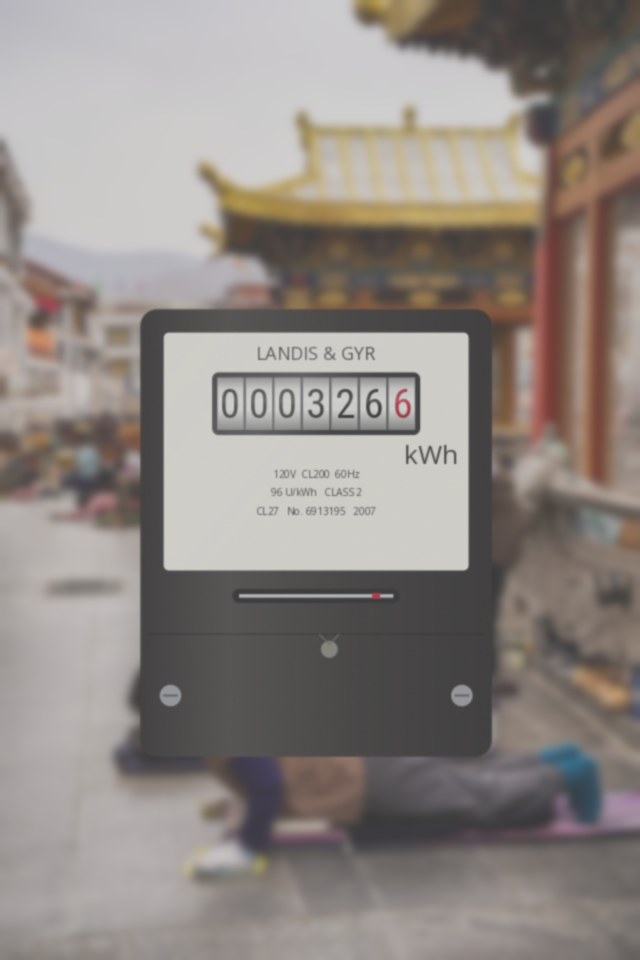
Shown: value=326.6 unit=kWh
